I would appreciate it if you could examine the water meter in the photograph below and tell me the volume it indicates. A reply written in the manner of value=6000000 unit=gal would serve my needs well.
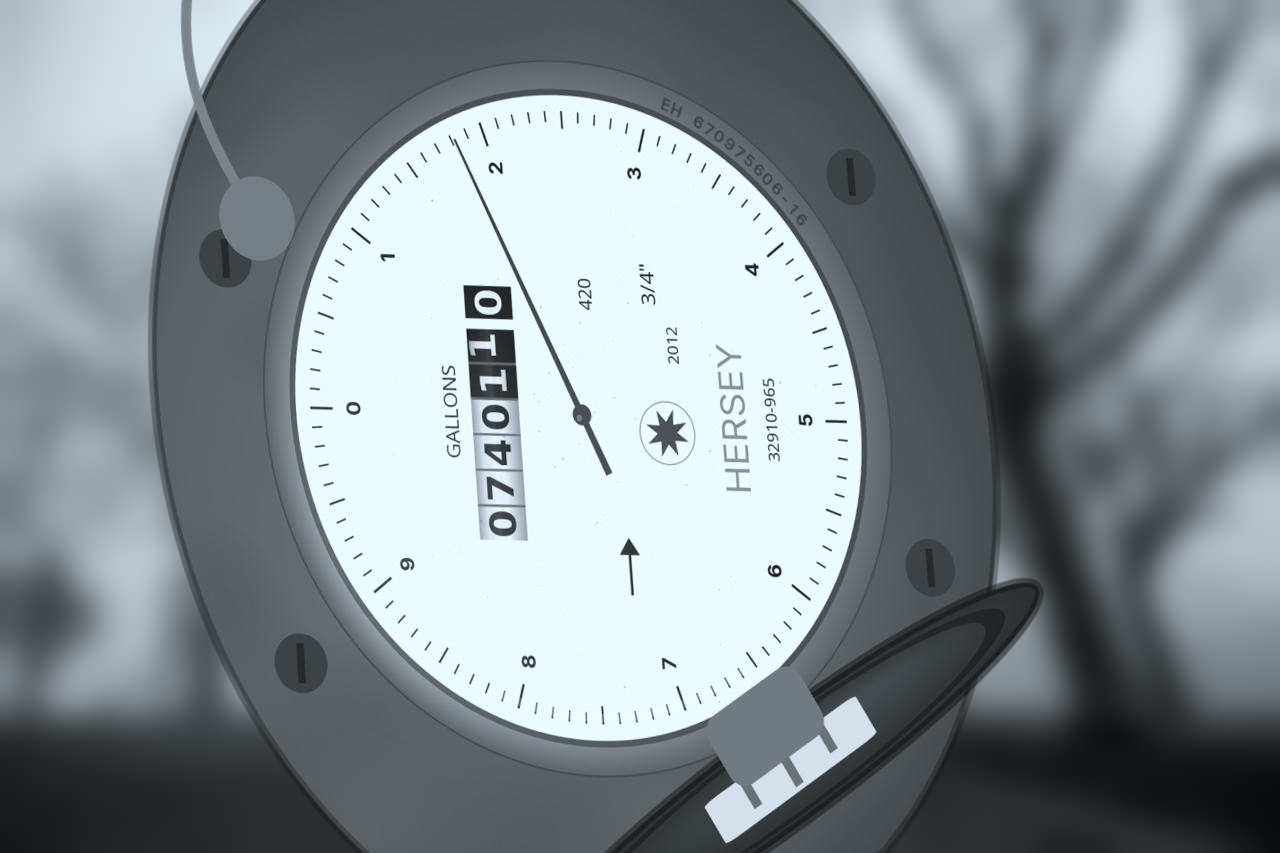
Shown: value=740111.8 unit=gal
